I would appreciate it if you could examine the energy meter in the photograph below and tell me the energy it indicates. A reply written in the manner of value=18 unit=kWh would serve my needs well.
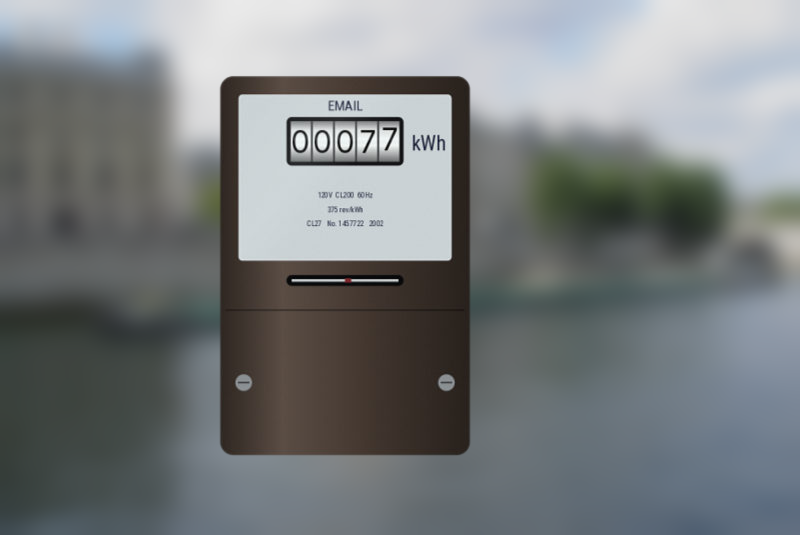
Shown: value=77 unit=kWh
